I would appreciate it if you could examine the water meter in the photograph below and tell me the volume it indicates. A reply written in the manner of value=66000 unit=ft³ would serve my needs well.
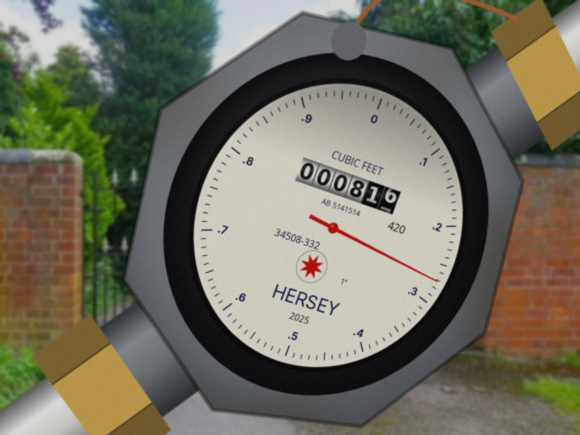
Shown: value=816.27 unit=ft³
